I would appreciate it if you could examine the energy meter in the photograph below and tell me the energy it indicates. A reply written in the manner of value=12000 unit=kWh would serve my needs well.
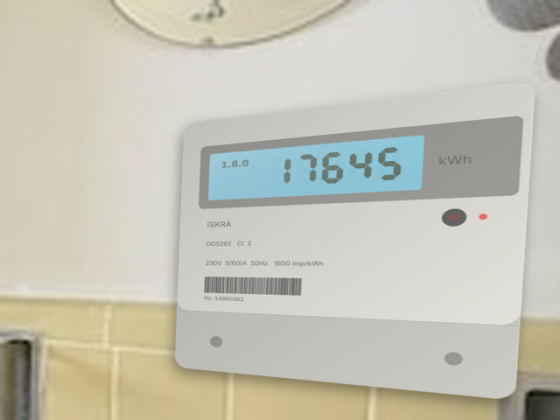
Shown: value=17645 unit=kWh
